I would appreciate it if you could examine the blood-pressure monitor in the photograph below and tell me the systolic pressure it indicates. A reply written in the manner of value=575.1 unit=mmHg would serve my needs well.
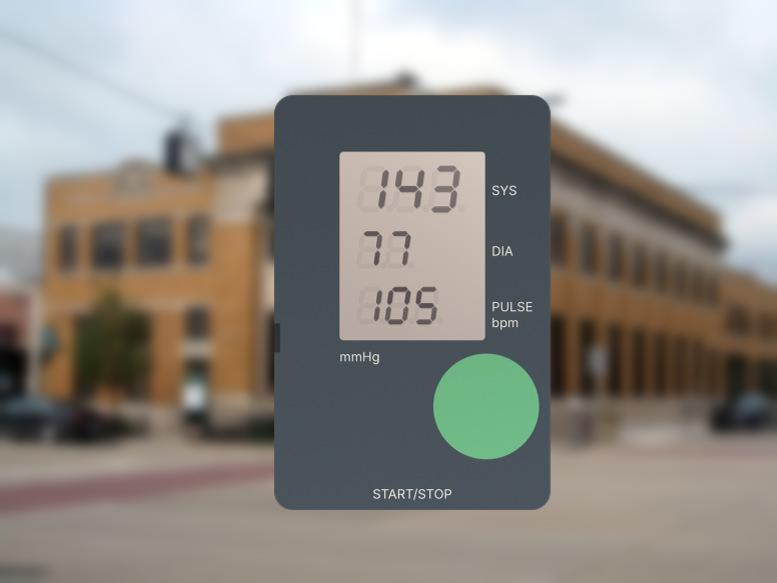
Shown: value=143 unit=mmHg
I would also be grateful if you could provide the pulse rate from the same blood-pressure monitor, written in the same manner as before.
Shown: value=105 unit=bpm
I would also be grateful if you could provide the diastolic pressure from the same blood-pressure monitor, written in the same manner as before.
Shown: value=77 unit=mmHg
